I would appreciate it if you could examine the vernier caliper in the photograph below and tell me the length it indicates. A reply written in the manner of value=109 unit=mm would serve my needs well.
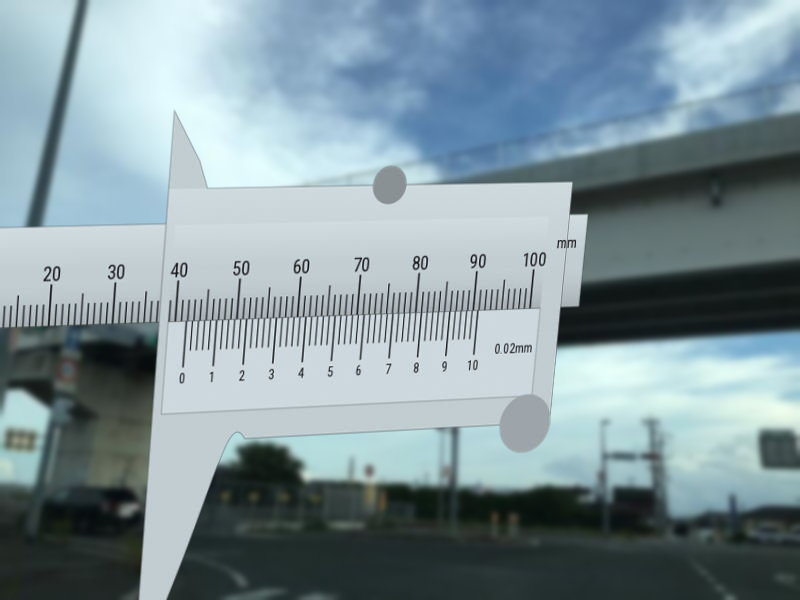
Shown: value=41.8 unit=mm
